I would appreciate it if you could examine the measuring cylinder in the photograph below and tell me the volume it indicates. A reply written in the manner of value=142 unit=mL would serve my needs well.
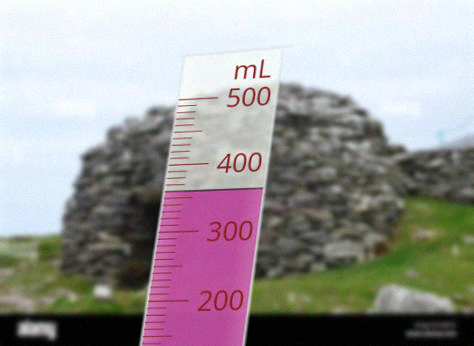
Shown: value=360 unit=mL
